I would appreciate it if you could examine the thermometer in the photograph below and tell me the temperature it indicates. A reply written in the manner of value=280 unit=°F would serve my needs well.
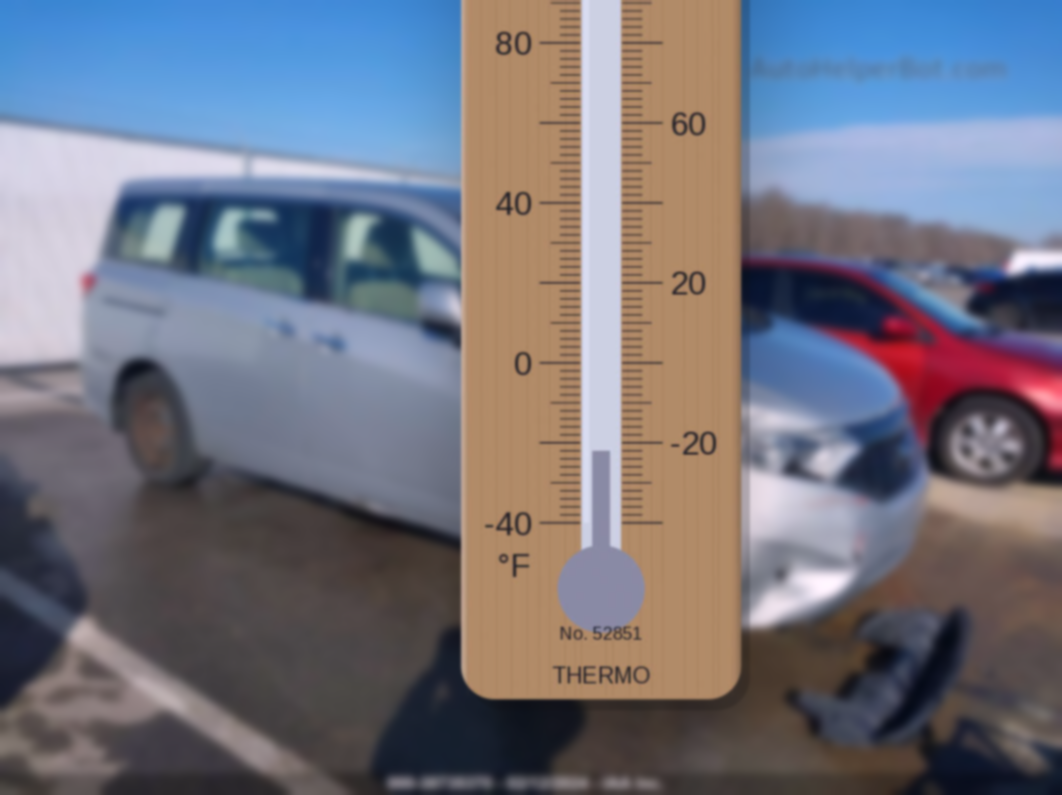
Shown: value=-22 unit=°F
